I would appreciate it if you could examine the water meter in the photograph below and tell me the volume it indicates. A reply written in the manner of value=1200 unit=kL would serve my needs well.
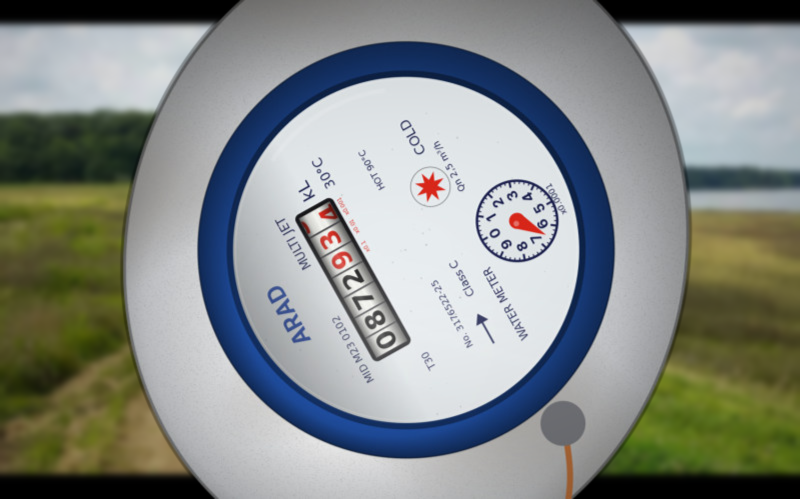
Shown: value=872.9336 unit=kL
